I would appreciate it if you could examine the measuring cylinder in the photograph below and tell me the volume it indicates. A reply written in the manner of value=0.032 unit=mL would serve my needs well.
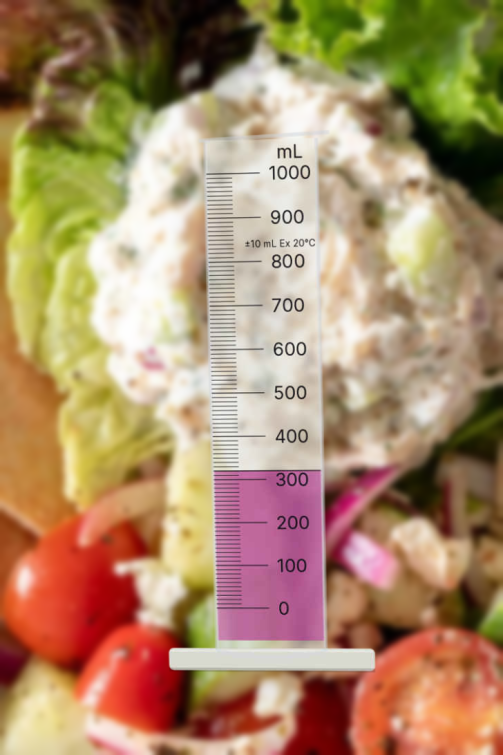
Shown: value=320 unit=mL
